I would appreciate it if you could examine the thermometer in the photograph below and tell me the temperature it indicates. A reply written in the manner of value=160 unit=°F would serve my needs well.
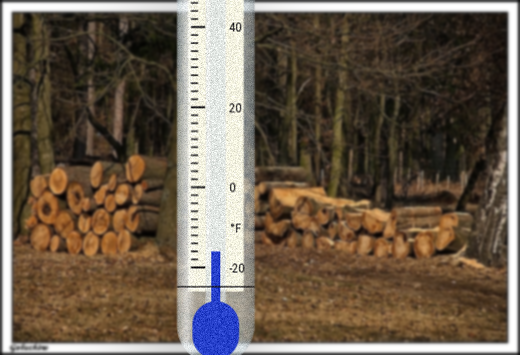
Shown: value=-16 unit=°F
